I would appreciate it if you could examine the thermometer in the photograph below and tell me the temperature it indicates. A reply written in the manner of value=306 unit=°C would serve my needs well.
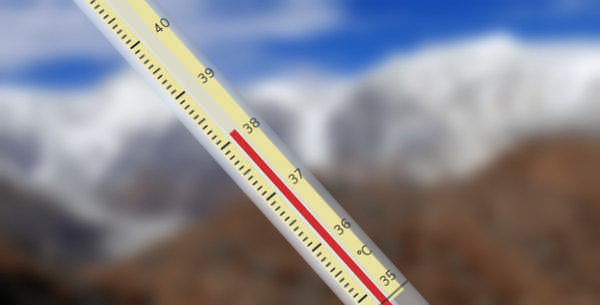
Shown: value=38.1 unit=°C
